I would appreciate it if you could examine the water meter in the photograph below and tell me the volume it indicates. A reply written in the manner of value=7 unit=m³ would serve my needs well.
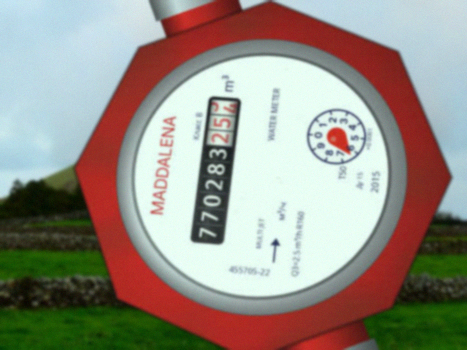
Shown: value=770283.2536 unit=m³
